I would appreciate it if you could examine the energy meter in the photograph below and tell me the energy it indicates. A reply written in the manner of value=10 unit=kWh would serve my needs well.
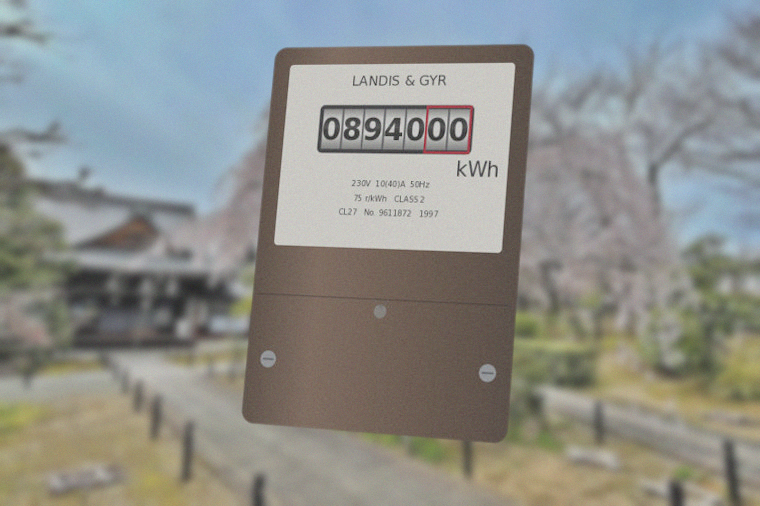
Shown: value=8940.00 unit=kWh
